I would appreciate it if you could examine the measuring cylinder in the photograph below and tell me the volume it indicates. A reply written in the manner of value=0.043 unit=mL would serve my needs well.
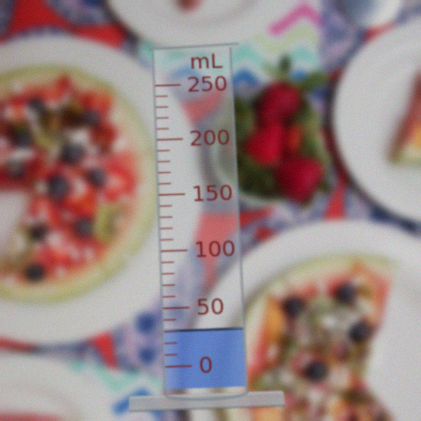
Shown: value=30 unit=mL
